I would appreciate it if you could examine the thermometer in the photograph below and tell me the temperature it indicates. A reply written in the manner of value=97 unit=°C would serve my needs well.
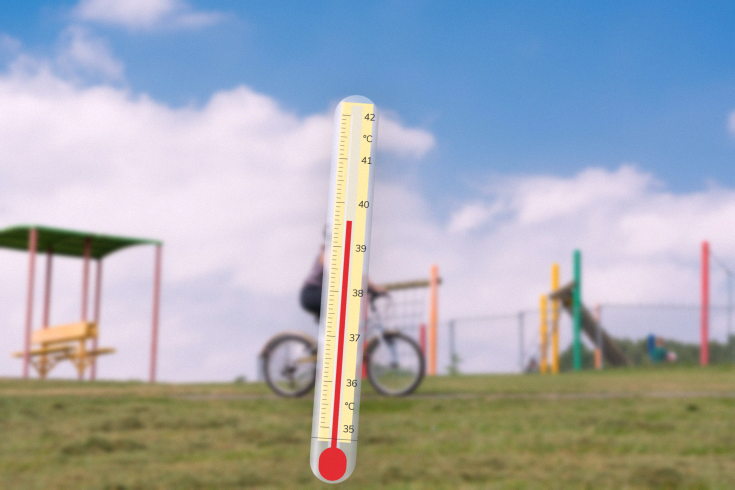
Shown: value=39.6 unit=°C
